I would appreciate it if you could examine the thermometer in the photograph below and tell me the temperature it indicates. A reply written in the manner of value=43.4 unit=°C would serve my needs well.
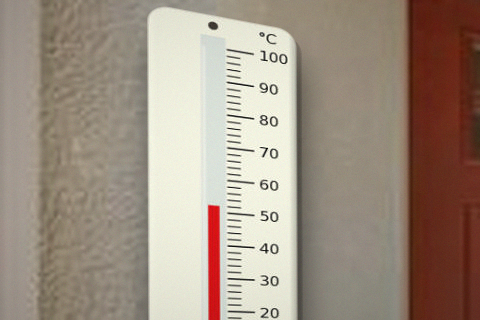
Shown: value=52 unit=°C
